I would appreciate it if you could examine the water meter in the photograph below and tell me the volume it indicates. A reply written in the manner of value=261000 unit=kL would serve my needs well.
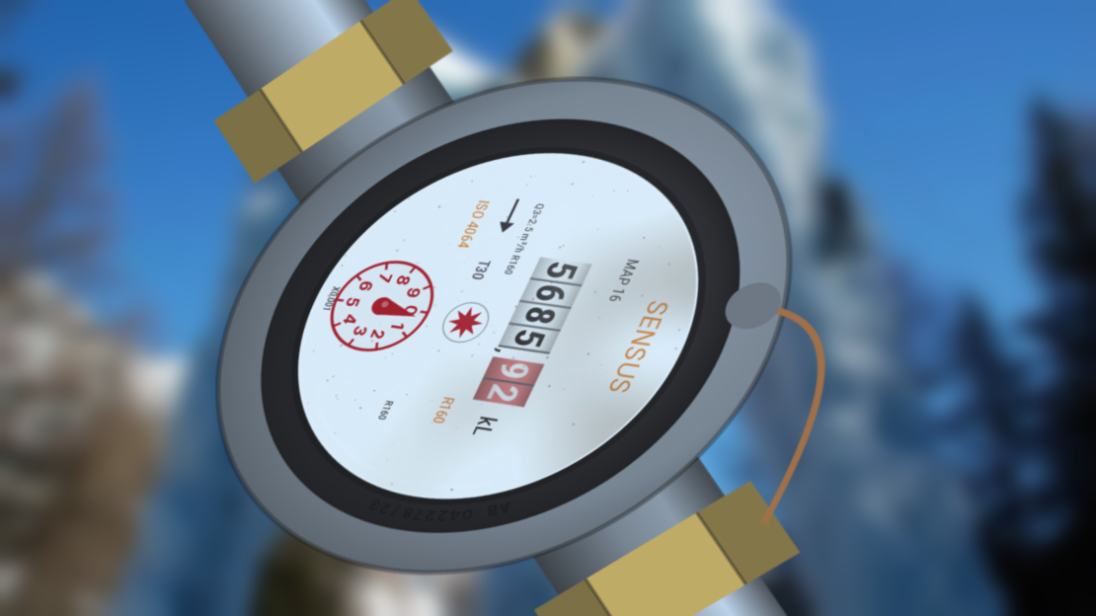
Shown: value=5685.920 unit=kL
